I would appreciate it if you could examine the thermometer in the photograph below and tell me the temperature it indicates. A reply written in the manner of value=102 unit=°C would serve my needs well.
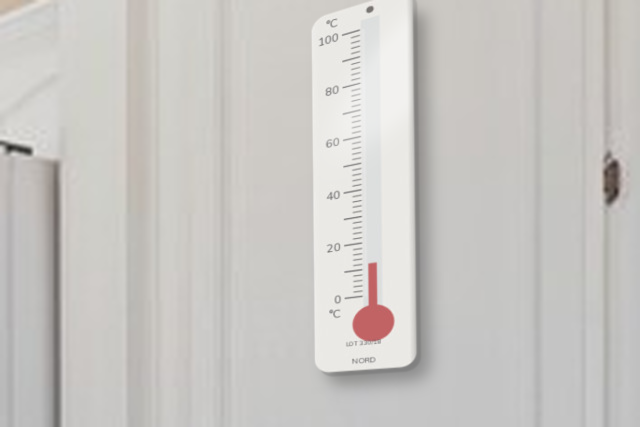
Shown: value=12 unit=°C
